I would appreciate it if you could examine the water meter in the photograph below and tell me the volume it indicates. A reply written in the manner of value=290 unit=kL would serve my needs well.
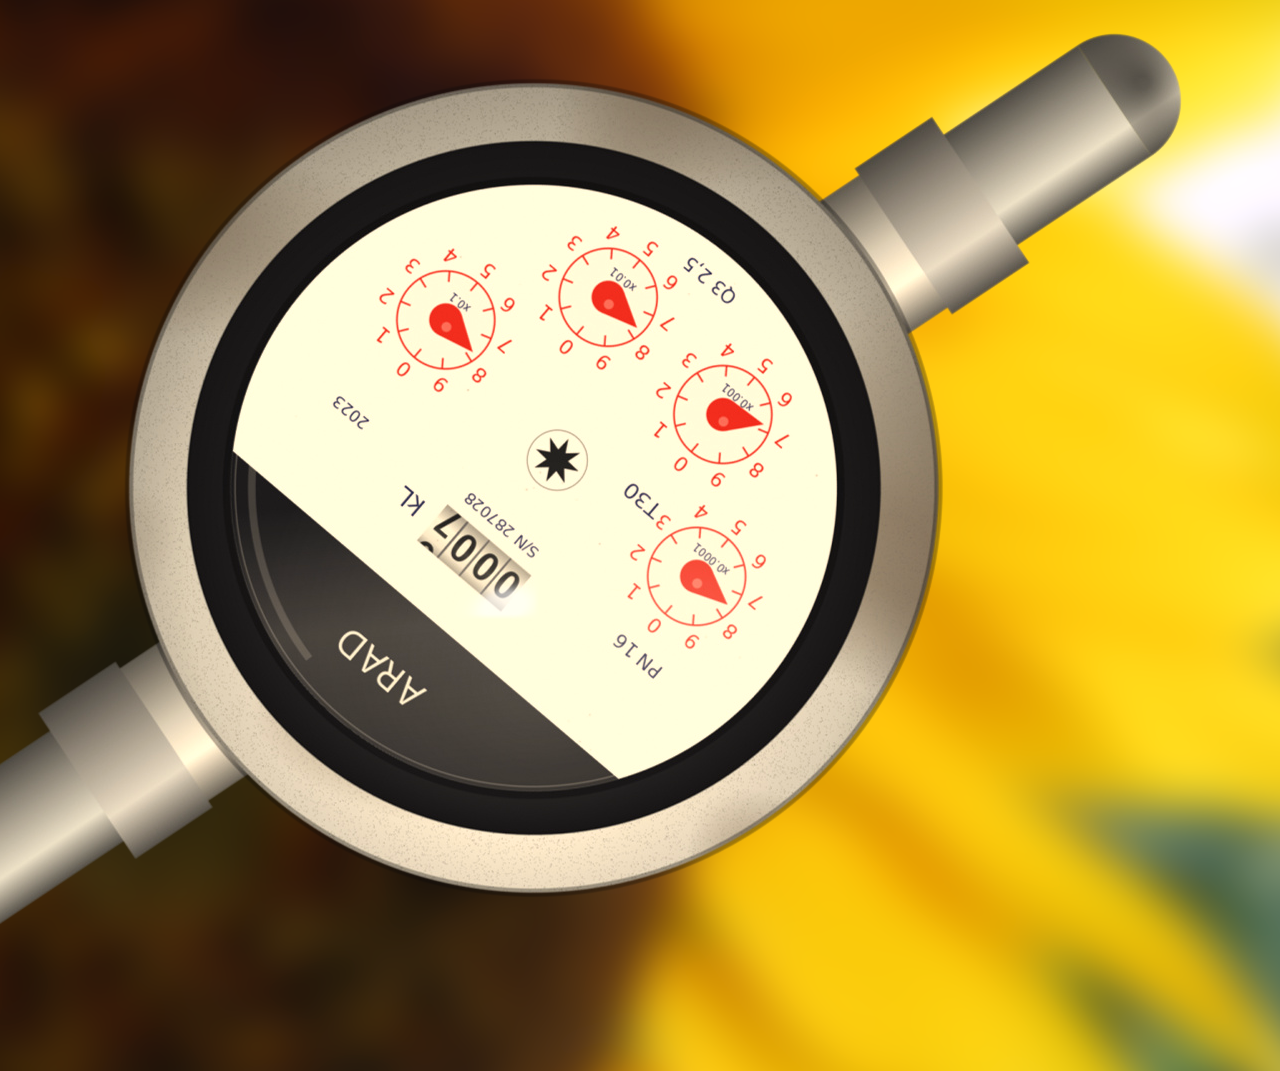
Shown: value=6.7767 unit=kL
